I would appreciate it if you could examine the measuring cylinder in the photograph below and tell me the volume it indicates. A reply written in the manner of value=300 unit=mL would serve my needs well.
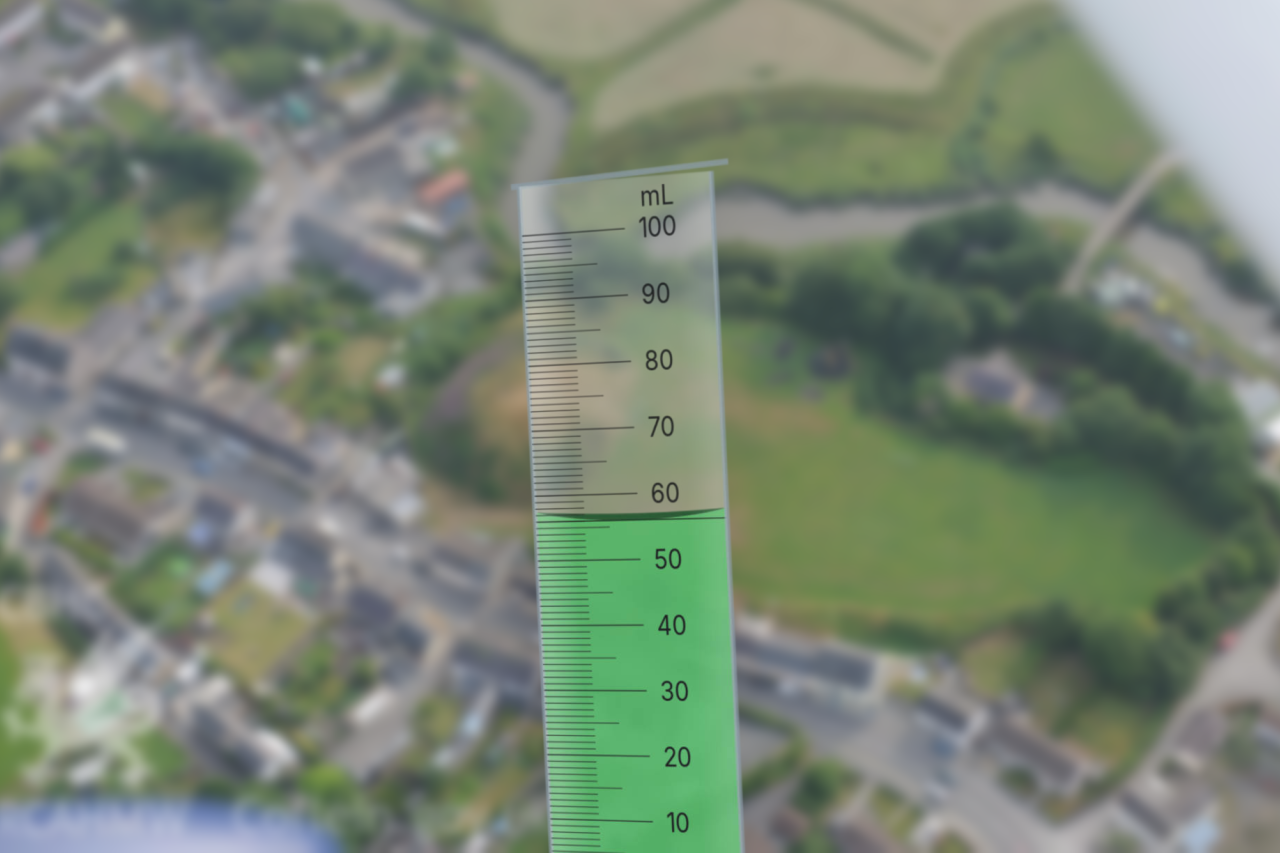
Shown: value=56 unit=mL
